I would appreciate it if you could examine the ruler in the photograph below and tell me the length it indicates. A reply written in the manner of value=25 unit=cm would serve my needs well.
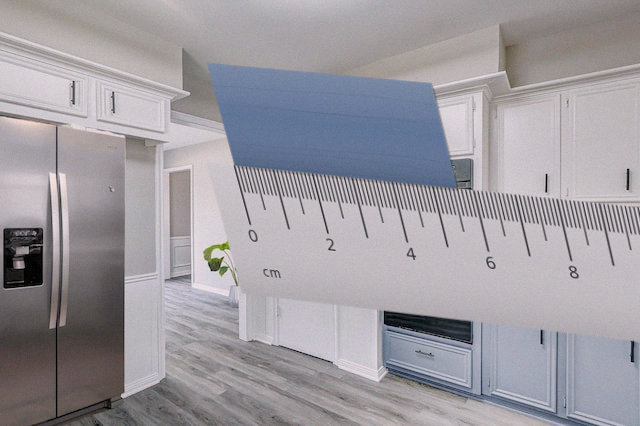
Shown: value=5.6 unit=cm
